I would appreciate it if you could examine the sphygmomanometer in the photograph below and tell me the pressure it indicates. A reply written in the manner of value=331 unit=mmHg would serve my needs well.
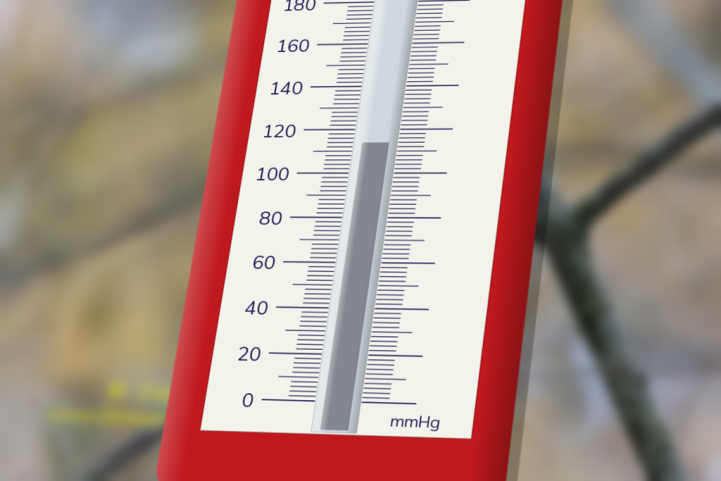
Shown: value=114 unit=mmHg
